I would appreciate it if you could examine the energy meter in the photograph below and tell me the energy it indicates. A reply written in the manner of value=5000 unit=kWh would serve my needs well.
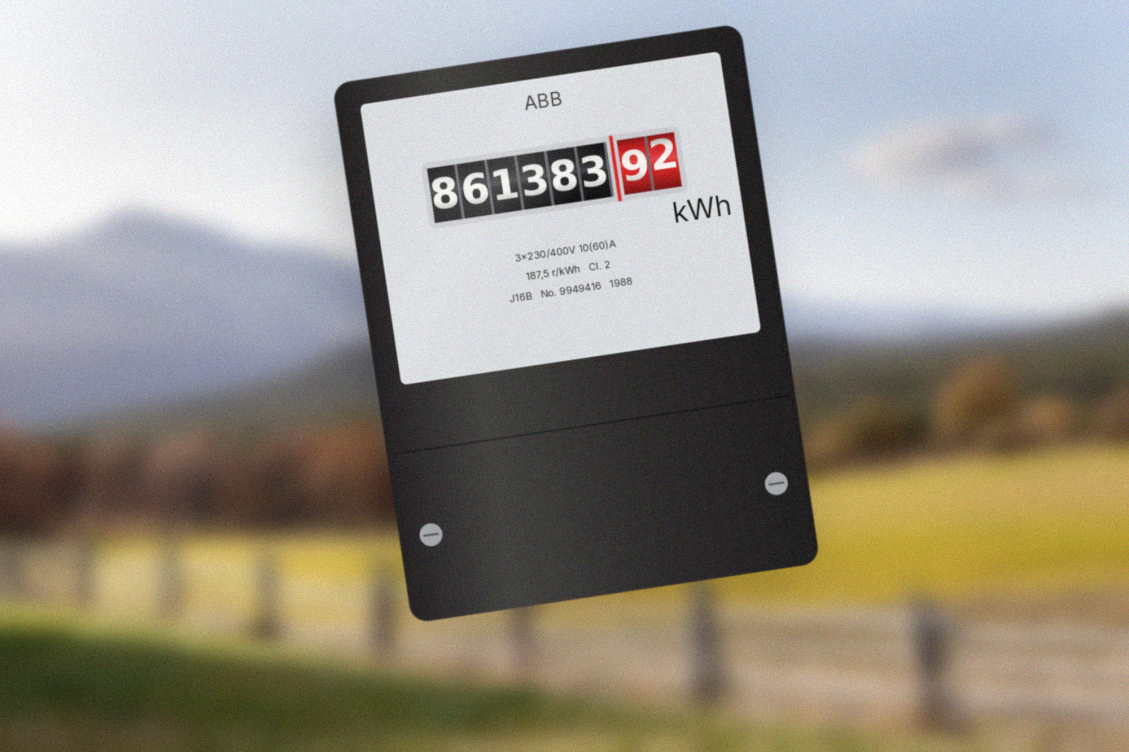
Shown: value=861383.92 unit=kWh
